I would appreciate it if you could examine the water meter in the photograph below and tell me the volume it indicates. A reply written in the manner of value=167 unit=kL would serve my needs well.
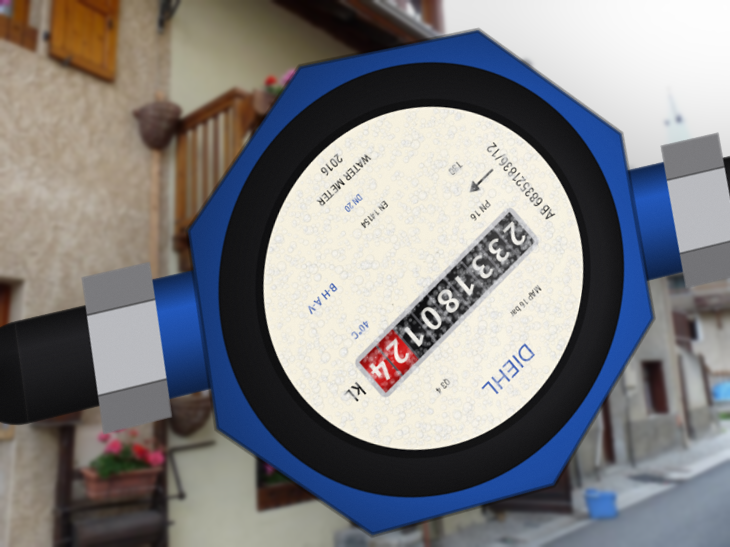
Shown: value=2331801.24 unit=kL
